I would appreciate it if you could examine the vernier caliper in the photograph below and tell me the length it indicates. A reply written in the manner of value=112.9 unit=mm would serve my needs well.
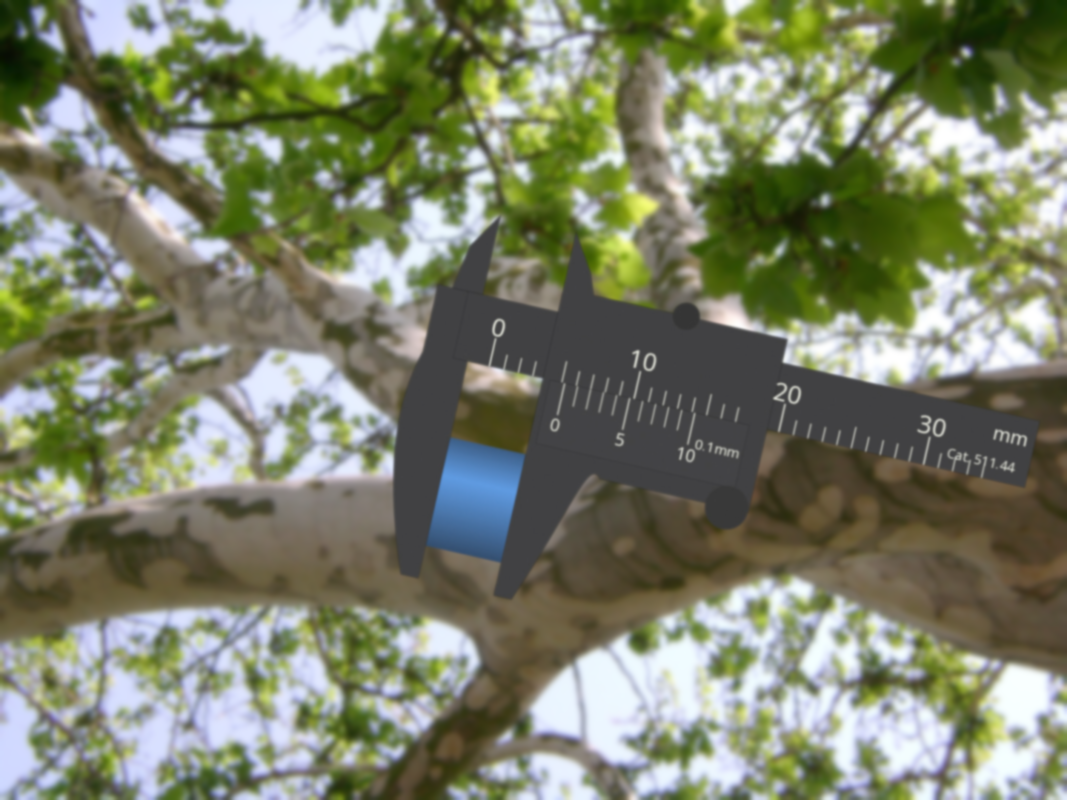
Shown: value=5.2 unit=mm
